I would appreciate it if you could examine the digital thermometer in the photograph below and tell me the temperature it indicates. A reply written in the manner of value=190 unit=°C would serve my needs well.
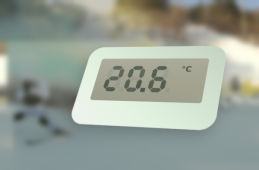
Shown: value=20.6 unit=°C
